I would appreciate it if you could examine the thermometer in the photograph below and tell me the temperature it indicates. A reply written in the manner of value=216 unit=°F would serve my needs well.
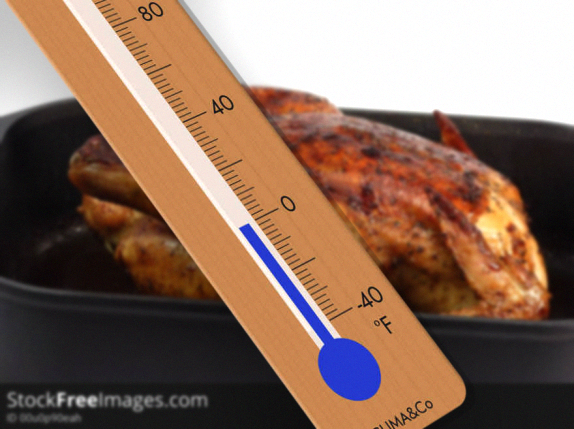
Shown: value=0 unit=°F
